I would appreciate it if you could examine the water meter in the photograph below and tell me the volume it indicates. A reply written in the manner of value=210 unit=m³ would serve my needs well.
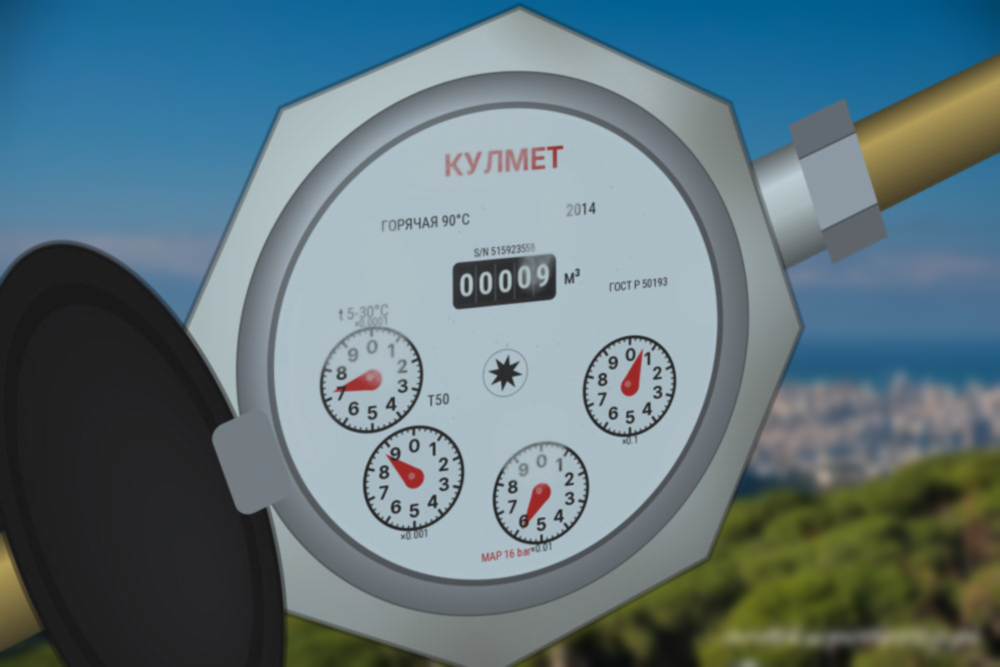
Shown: value=9.0587 unit=m³
